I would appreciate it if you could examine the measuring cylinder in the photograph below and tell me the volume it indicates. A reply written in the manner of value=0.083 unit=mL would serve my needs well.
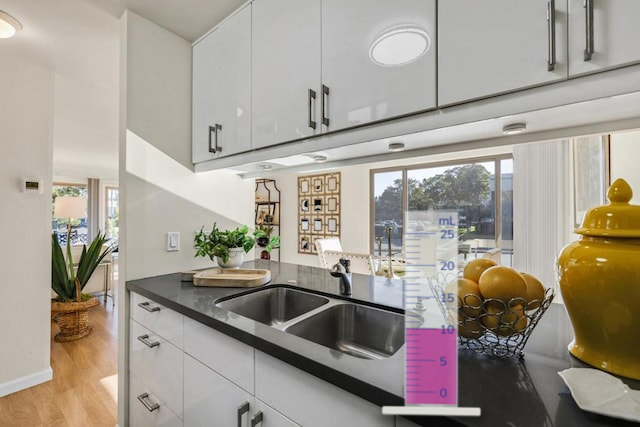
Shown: value=10 unit=mL
